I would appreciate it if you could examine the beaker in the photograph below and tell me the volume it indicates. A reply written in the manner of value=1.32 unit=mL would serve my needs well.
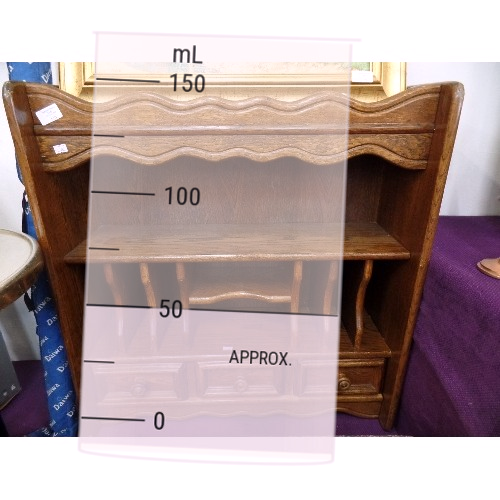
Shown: value=50 unit=mL
